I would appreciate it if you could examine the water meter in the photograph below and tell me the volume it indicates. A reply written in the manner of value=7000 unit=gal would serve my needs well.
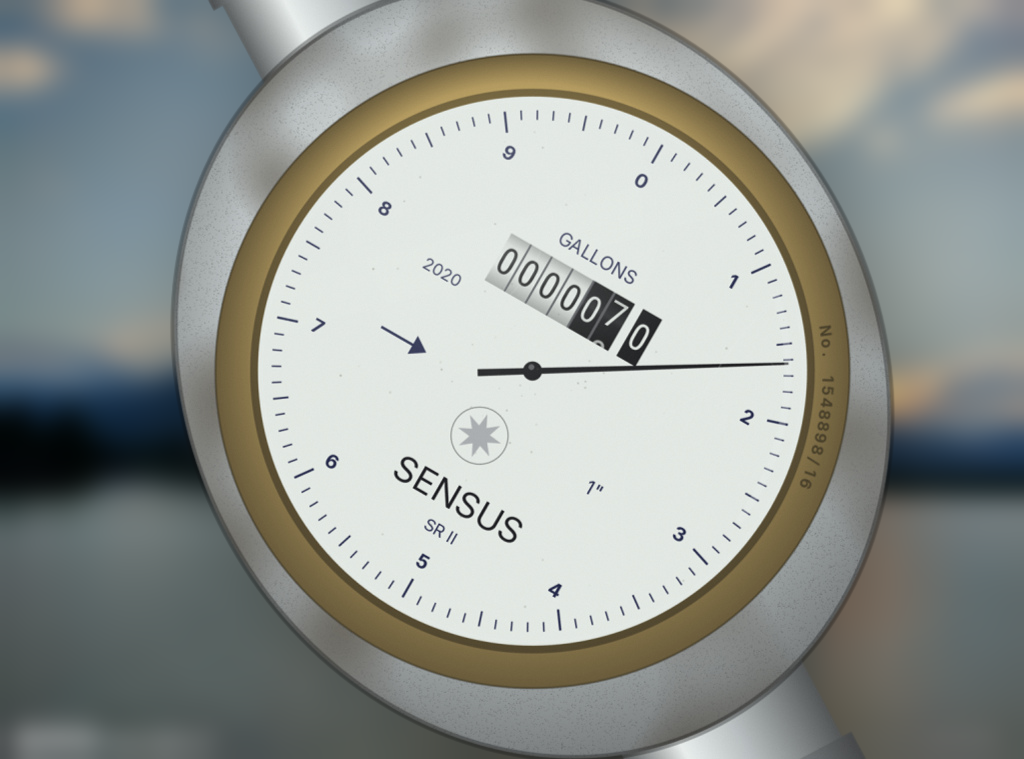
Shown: value=71.6 unit=gal
